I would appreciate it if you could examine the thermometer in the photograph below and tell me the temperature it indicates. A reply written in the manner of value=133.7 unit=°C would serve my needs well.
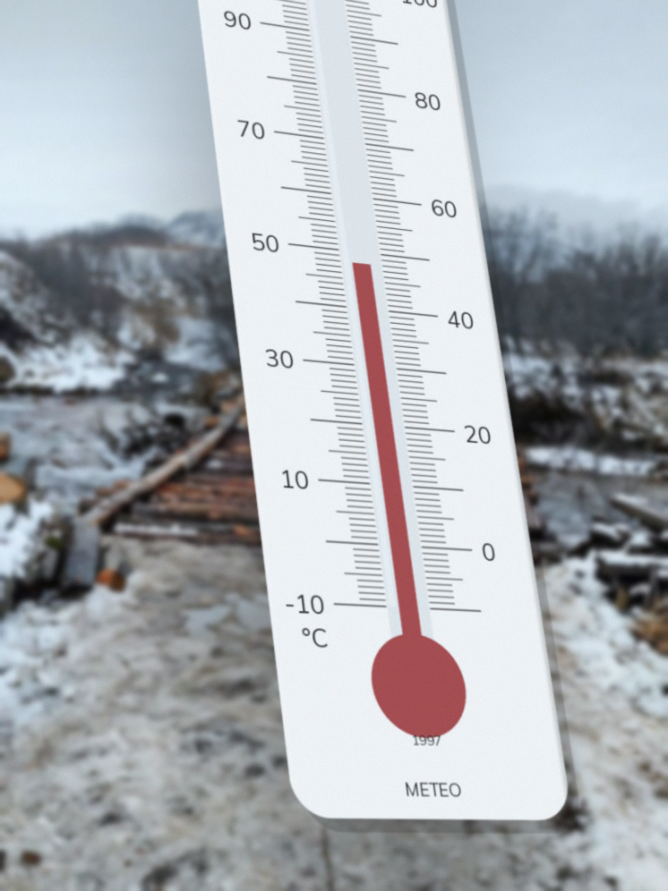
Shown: value=48 unit=°C
